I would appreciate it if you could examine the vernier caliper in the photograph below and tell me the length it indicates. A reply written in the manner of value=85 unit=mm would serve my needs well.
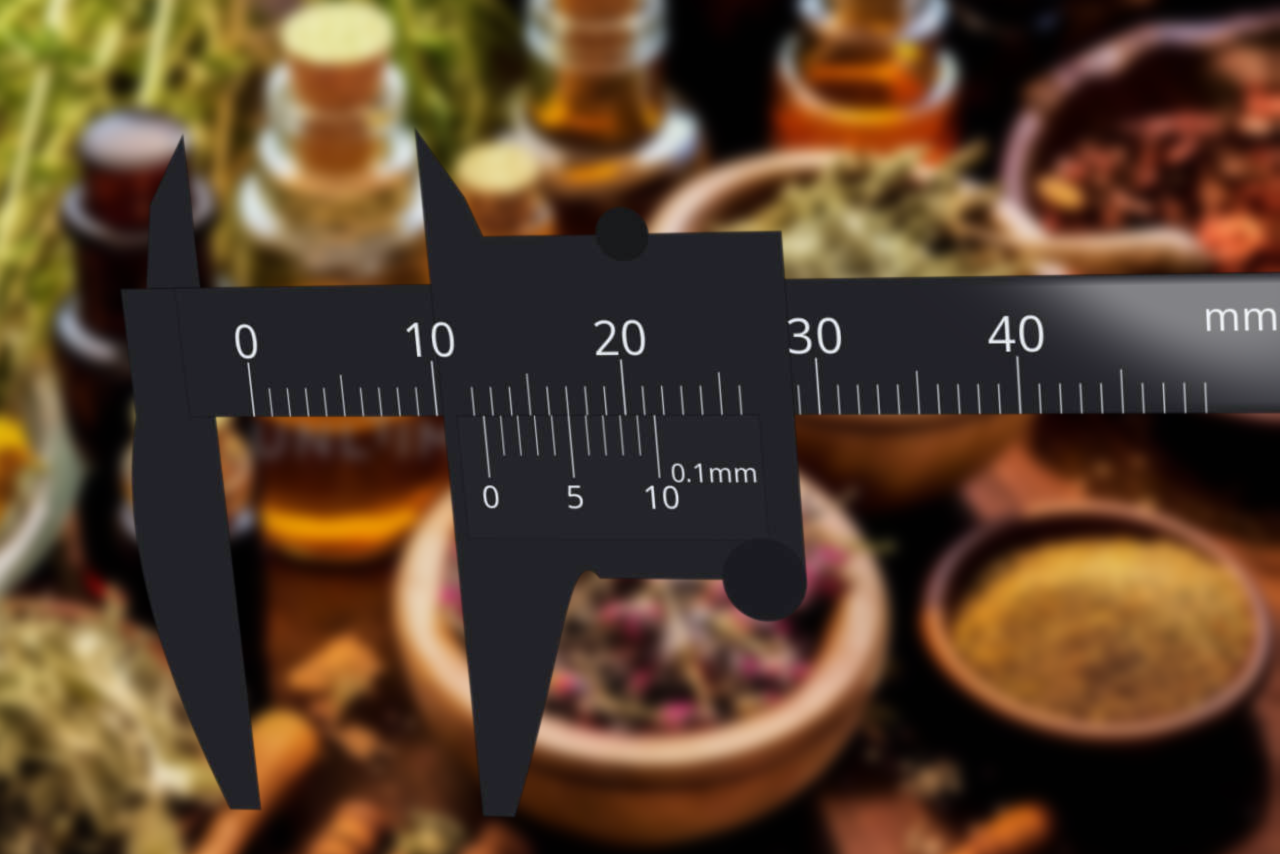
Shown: value=12.5 unit=mm
